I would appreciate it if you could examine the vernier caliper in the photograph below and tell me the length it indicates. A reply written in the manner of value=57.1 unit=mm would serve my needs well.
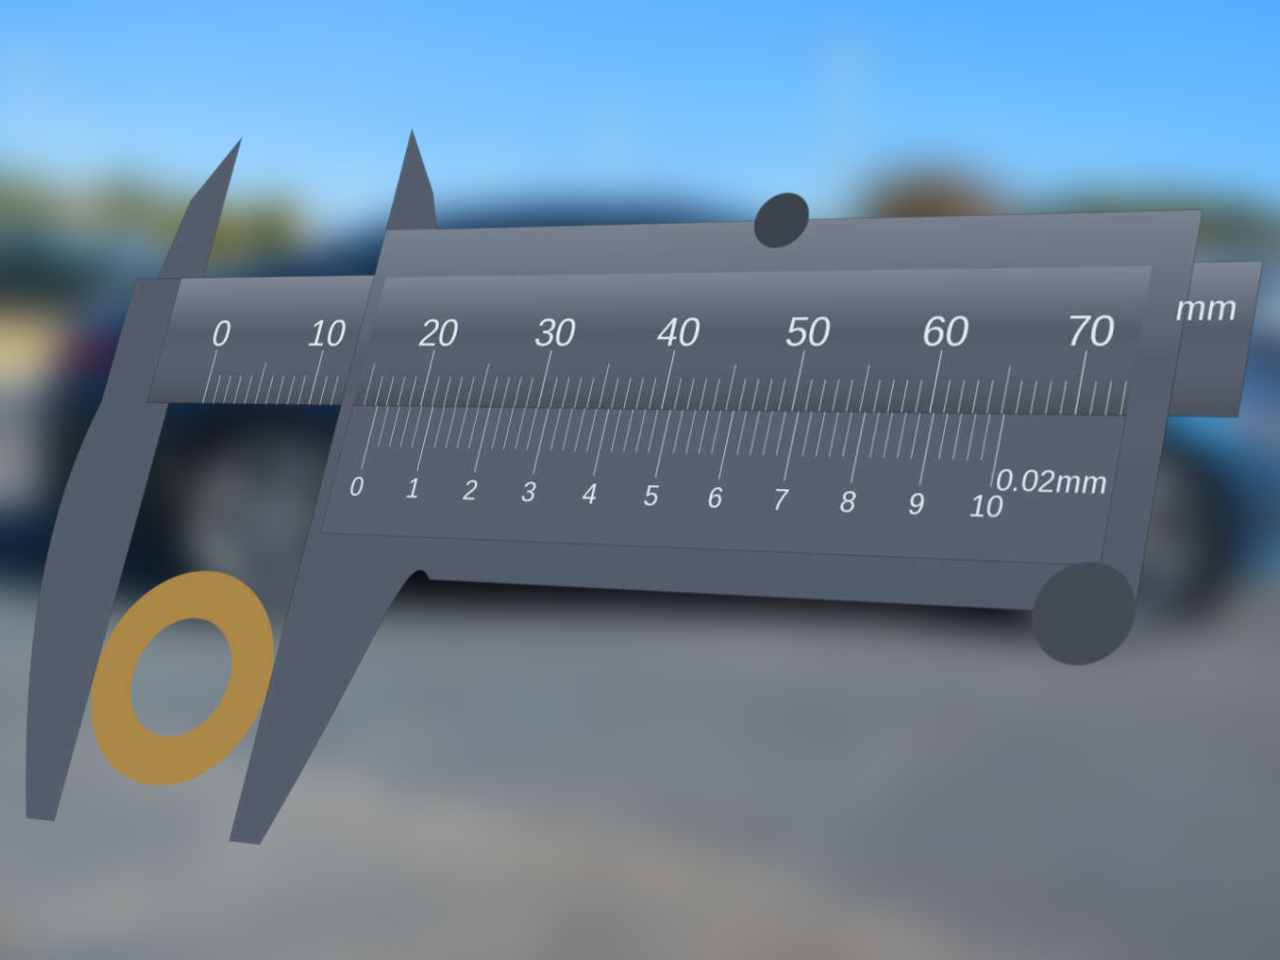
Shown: value=16.2 unit=mm
